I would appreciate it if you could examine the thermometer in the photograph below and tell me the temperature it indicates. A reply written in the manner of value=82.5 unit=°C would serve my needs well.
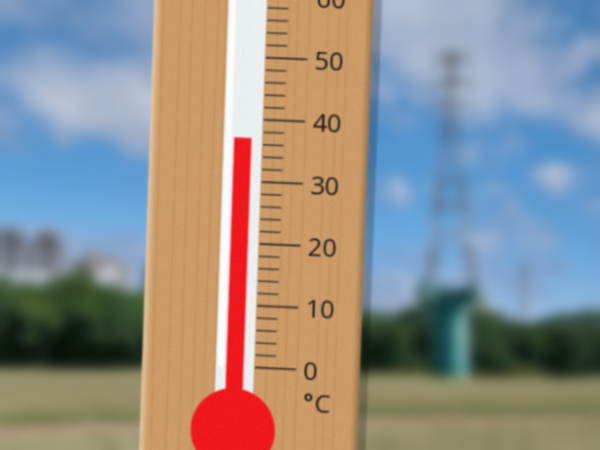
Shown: value=37 unit=°C
